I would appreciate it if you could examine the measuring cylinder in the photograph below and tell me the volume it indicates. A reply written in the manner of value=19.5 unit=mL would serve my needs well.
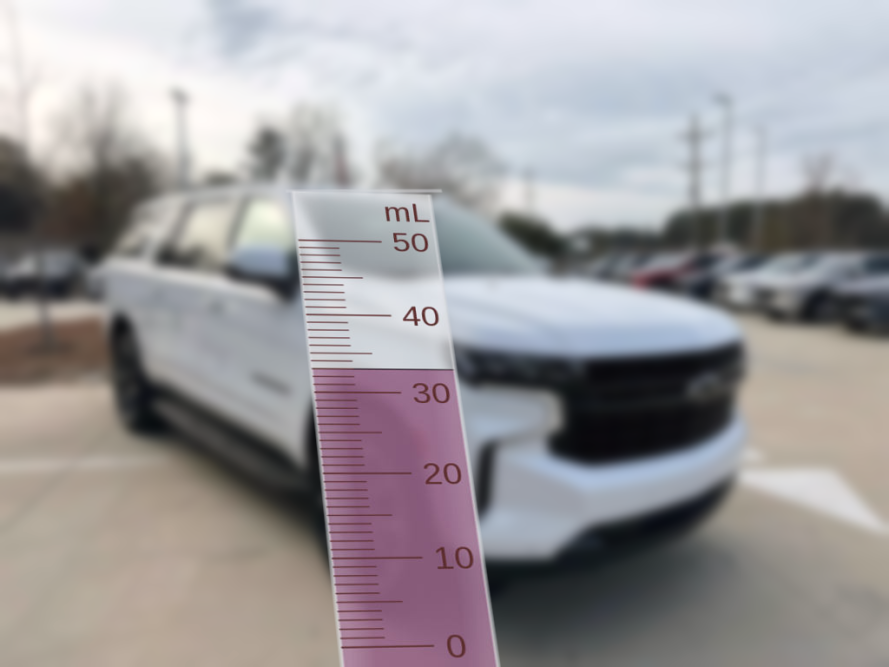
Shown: value=33 unit=mL
